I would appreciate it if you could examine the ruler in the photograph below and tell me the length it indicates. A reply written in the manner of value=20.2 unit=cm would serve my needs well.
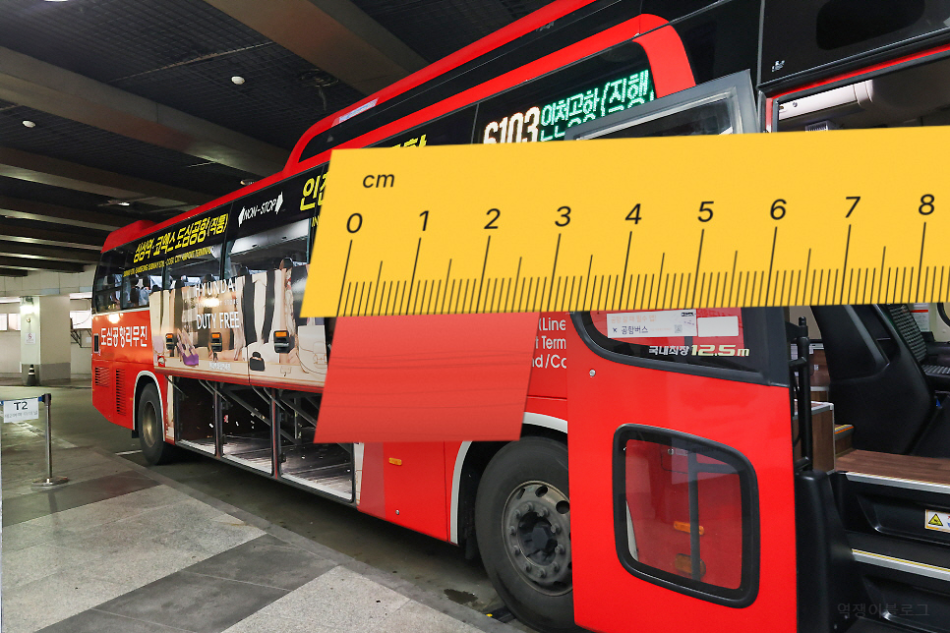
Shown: value=2.9 unit=cm
